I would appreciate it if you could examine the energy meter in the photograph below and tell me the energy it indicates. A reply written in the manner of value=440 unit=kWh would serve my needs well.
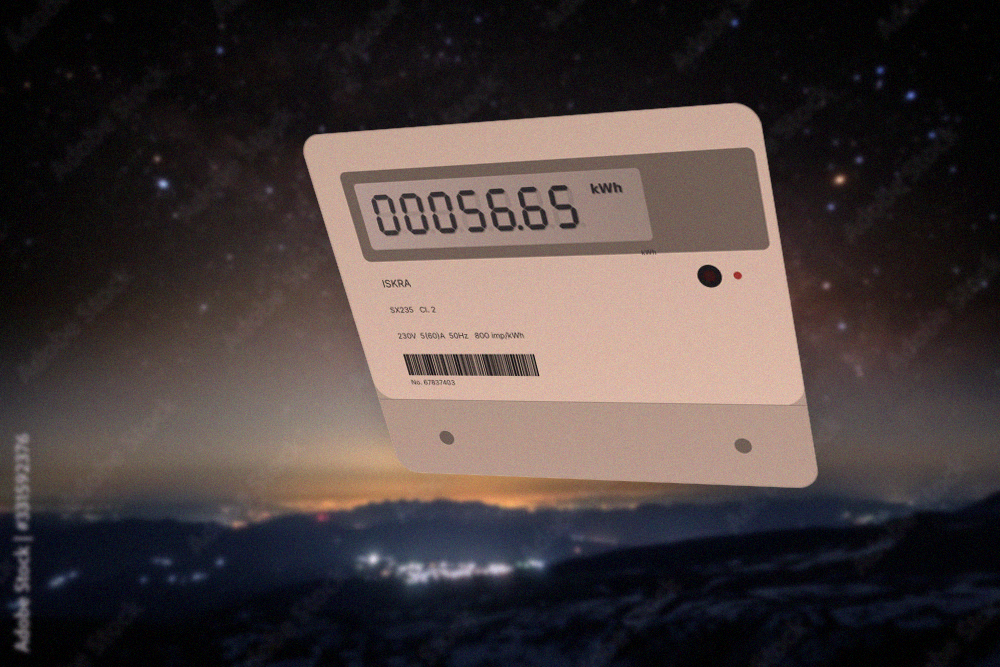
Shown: value=56.65 unit=kWh
